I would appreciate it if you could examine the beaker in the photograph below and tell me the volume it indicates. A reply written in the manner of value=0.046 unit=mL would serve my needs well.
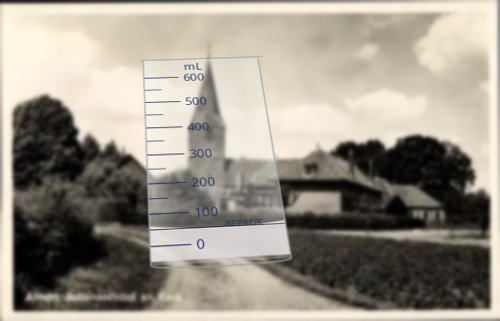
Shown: value=50 unit=mL
